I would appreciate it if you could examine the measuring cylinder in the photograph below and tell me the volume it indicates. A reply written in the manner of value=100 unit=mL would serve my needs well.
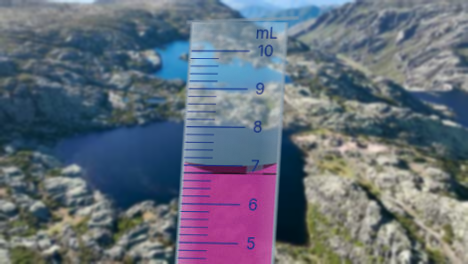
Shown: value=6.8 unit=mL
